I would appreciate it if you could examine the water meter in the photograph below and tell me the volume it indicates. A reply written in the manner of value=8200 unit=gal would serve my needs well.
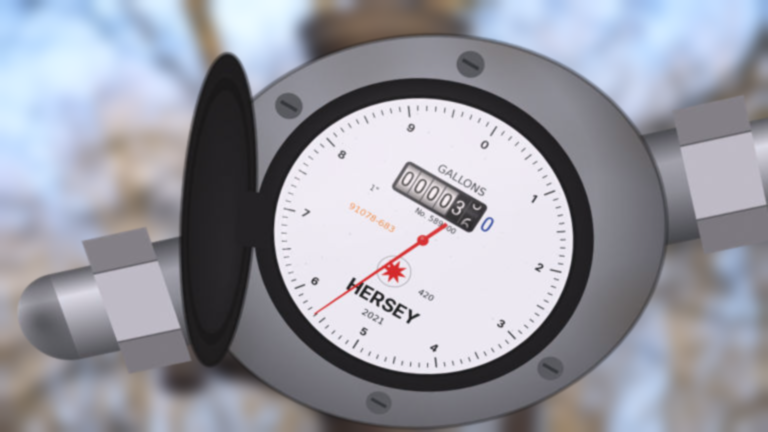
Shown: value=355.6 unit=gal
